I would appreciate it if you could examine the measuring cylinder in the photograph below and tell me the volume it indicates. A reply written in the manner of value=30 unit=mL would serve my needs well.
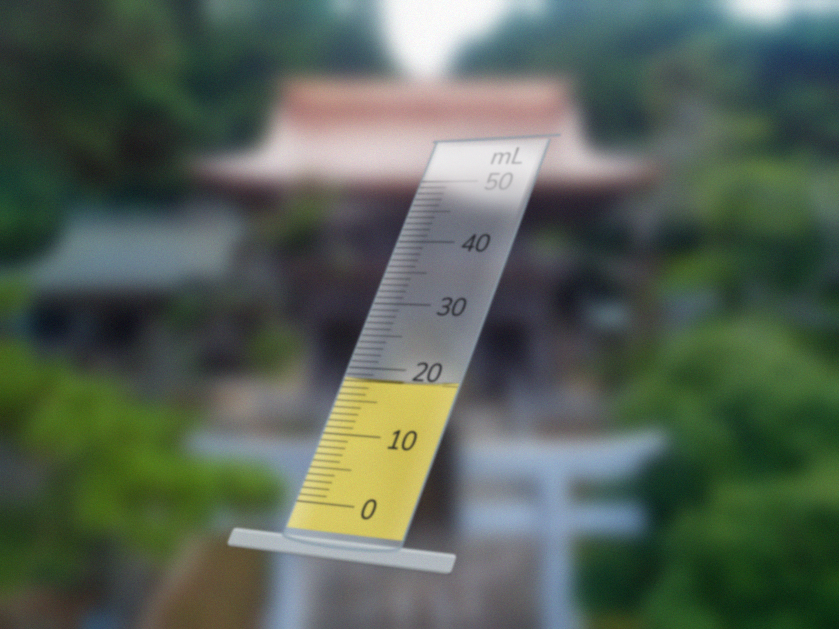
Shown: value=18 unit=mL
